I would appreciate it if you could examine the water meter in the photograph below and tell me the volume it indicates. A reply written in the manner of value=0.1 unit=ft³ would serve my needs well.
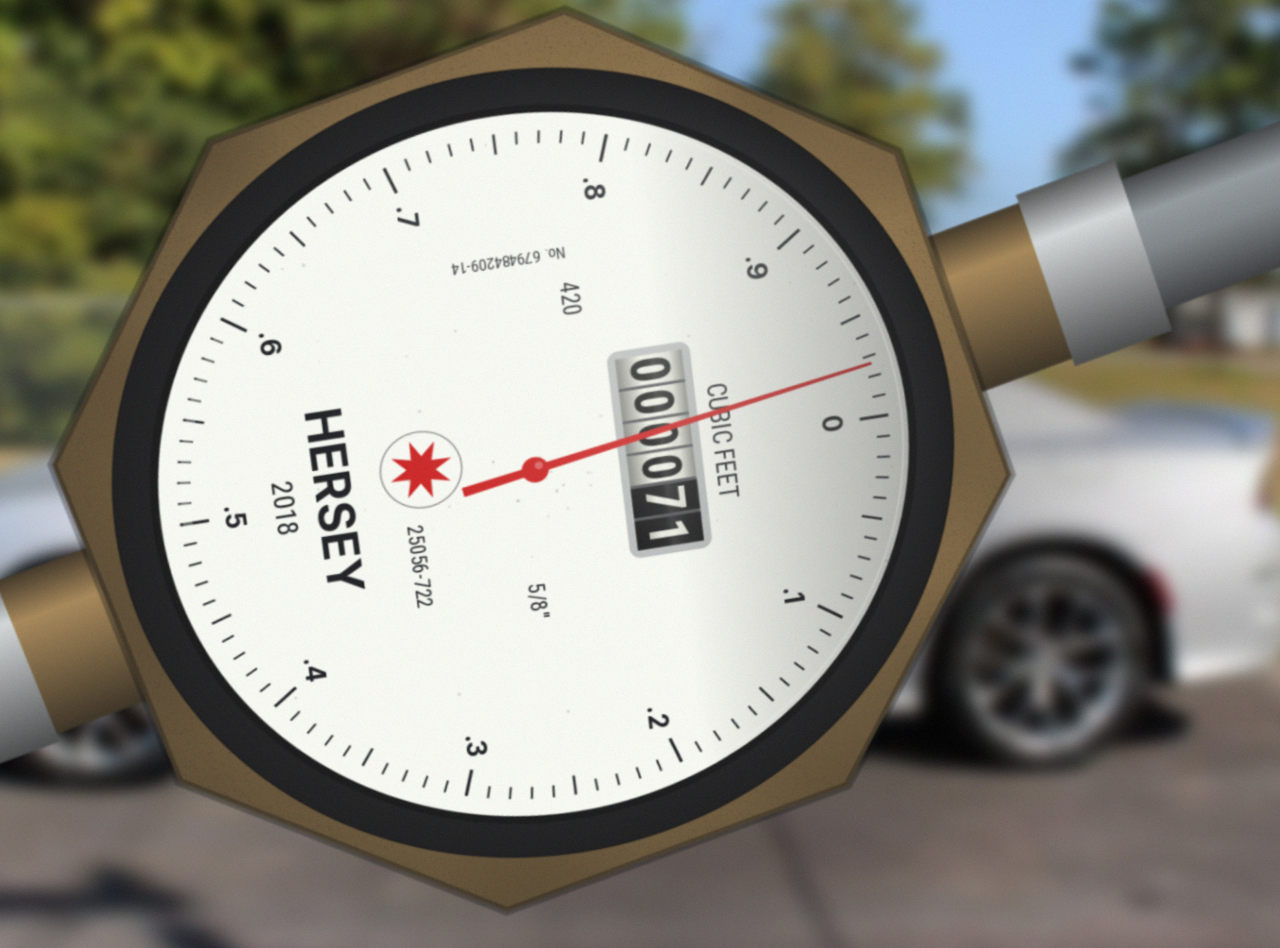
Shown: value=70.97 unit=ft³
